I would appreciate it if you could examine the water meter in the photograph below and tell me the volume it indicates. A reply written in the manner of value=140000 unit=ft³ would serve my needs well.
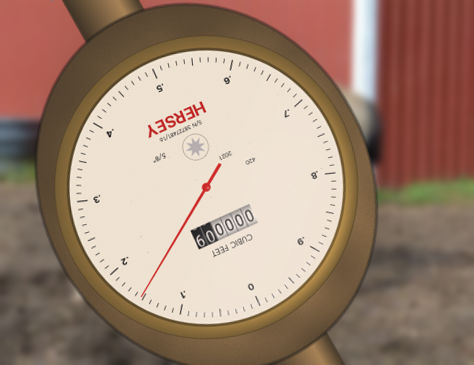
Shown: value=9.15 unit=ft³
